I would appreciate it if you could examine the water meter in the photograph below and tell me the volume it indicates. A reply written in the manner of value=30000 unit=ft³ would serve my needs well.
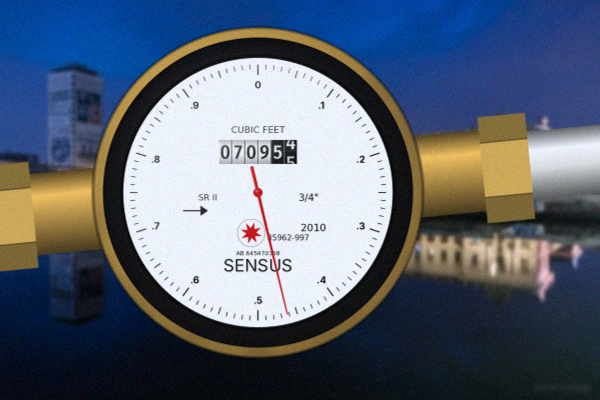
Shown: value=70954.46 unit=ft³
